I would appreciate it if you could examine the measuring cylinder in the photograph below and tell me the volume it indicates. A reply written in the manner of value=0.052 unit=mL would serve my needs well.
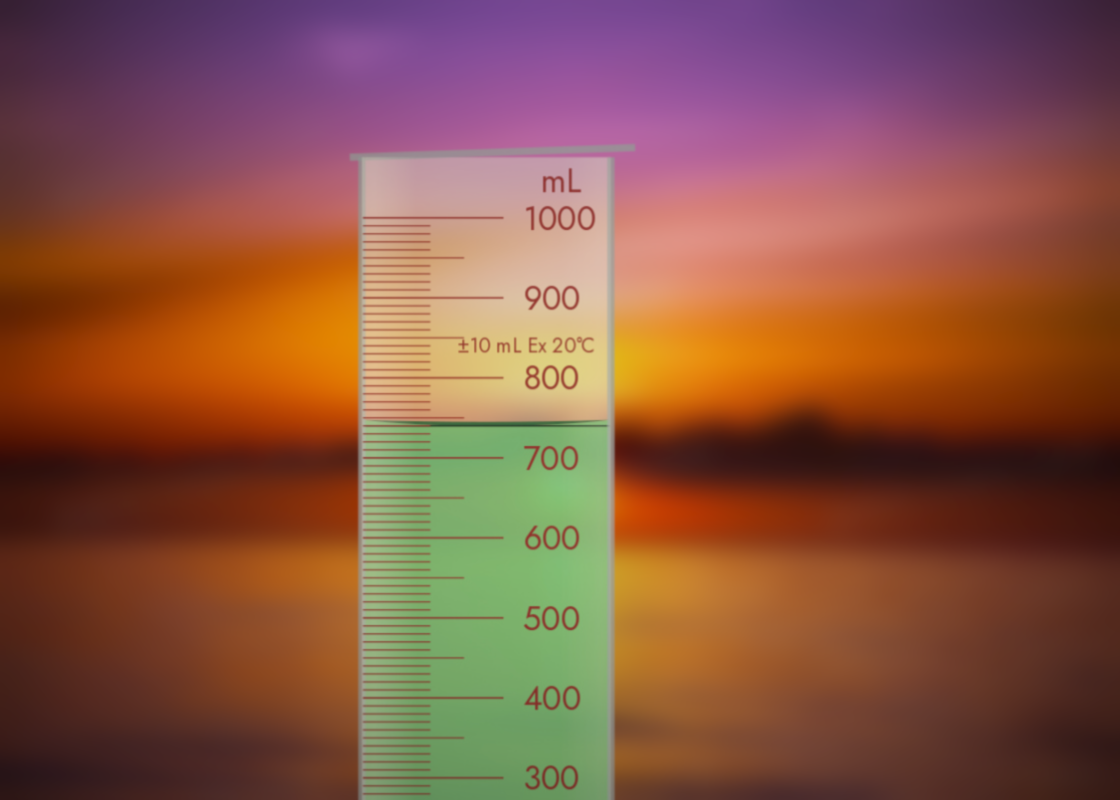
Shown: value=740 unit=mL
